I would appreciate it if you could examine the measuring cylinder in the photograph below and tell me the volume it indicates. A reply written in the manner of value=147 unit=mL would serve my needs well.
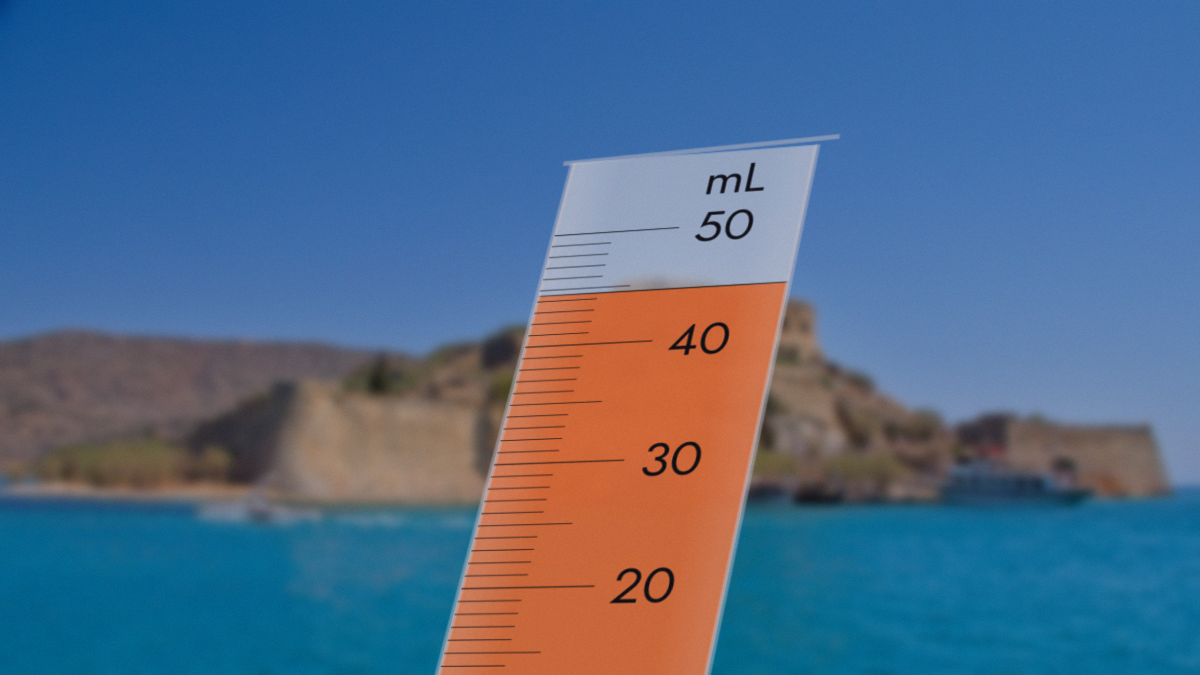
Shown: value=44.5 unit=mL
